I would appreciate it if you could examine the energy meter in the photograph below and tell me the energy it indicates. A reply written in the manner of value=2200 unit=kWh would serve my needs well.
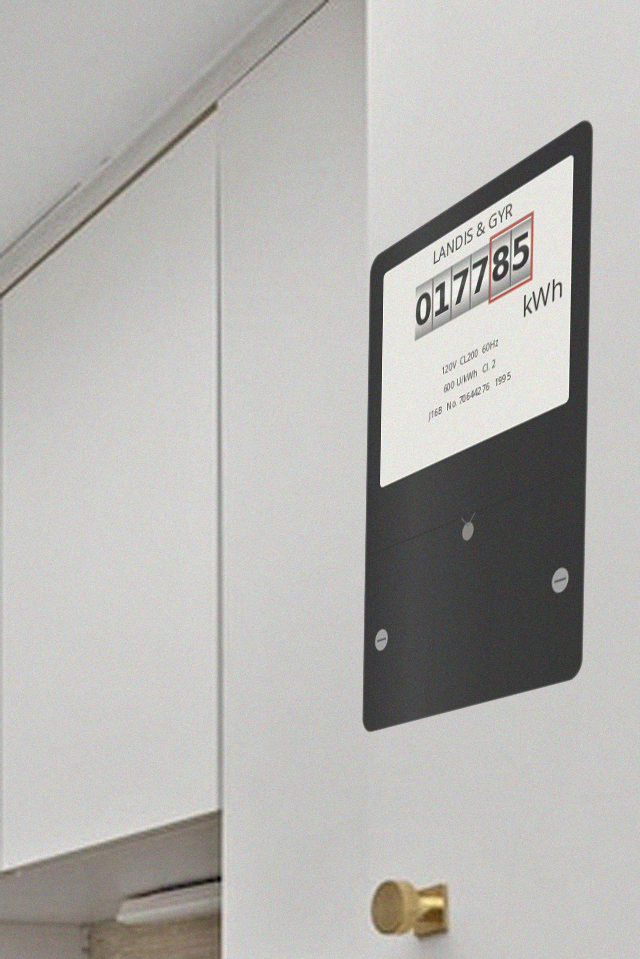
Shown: value=177.85 unit=kWh
